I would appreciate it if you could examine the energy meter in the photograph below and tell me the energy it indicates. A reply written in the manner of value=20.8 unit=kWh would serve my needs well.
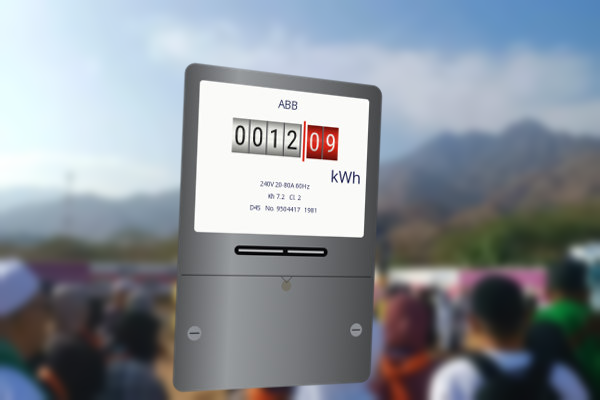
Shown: value=12.09 unit=kWh
